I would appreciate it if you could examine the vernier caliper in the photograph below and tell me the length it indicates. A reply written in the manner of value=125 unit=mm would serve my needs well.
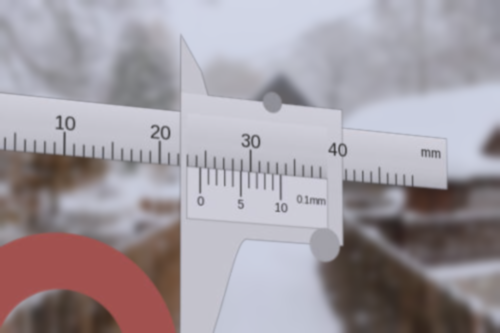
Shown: value=24.4 unit=mm
